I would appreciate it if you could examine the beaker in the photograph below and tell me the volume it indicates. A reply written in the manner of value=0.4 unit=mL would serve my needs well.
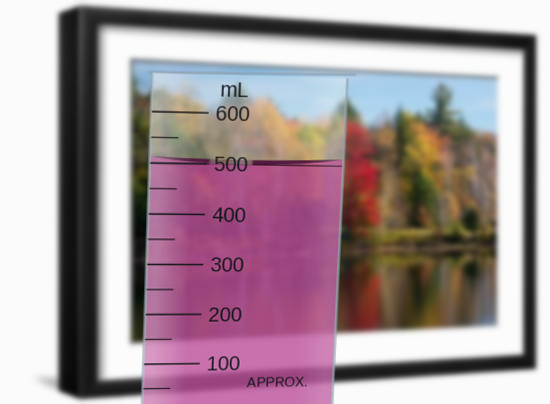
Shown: value=500 unit=mL
